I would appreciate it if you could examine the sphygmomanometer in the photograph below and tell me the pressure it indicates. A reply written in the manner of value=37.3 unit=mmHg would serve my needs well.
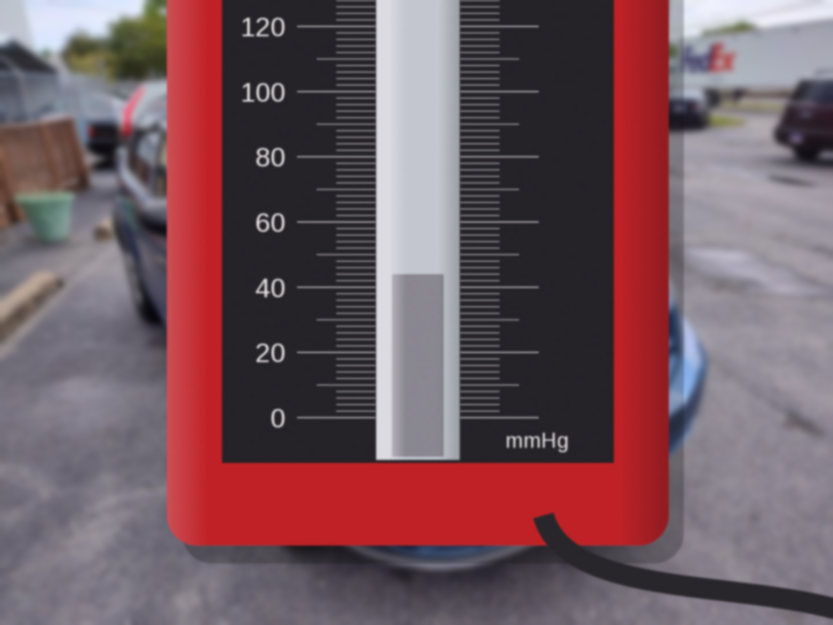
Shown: value=44 unit=mmHg
